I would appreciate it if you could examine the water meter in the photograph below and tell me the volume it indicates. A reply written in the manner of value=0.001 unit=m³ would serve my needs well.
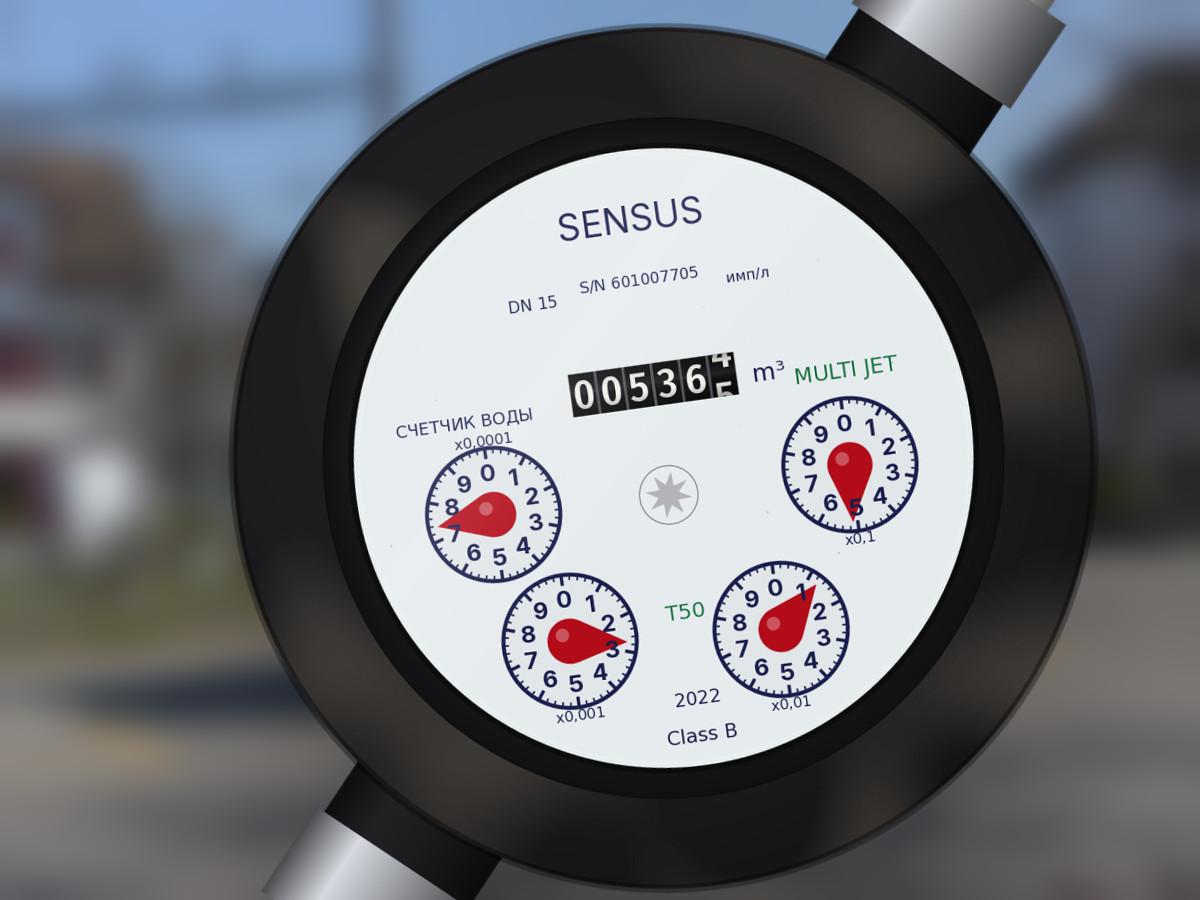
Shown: value=5364.5127 unit=m³
